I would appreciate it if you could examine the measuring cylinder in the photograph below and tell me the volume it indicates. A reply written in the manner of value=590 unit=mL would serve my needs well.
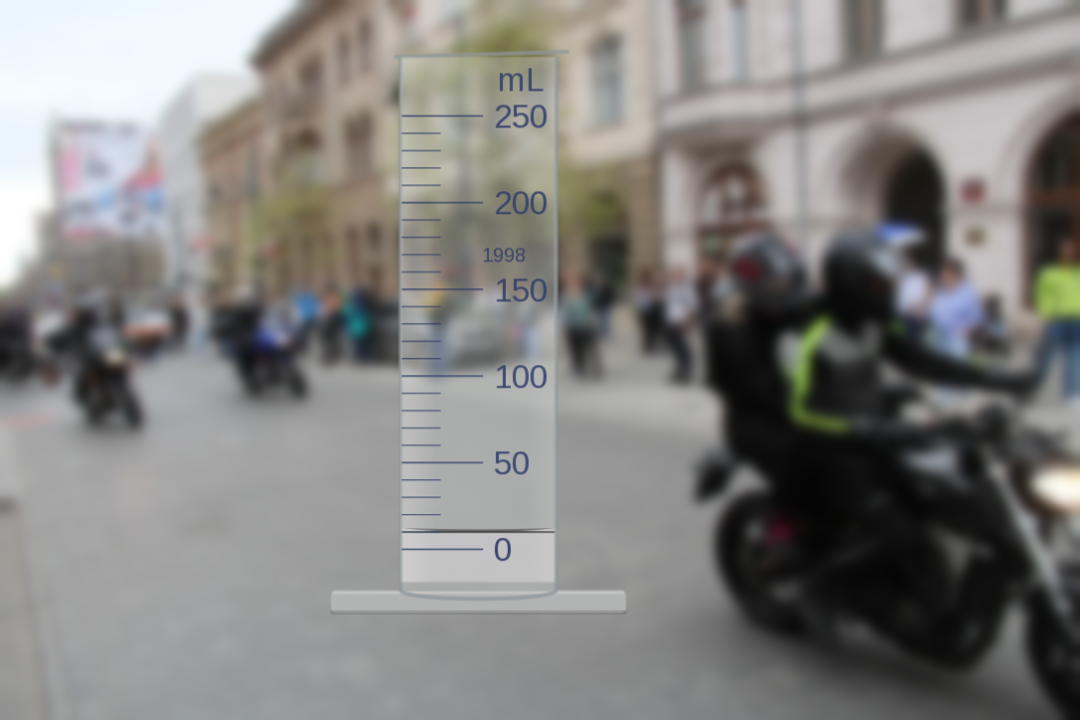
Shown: value=10 unit=mL
